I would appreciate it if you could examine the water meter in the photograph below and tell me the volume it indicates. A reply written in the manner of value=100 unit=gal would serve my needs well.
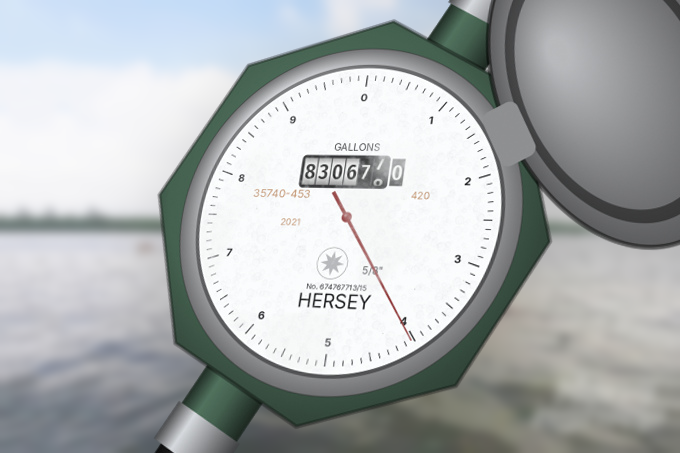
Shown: value=8306774.0 unit=gal
